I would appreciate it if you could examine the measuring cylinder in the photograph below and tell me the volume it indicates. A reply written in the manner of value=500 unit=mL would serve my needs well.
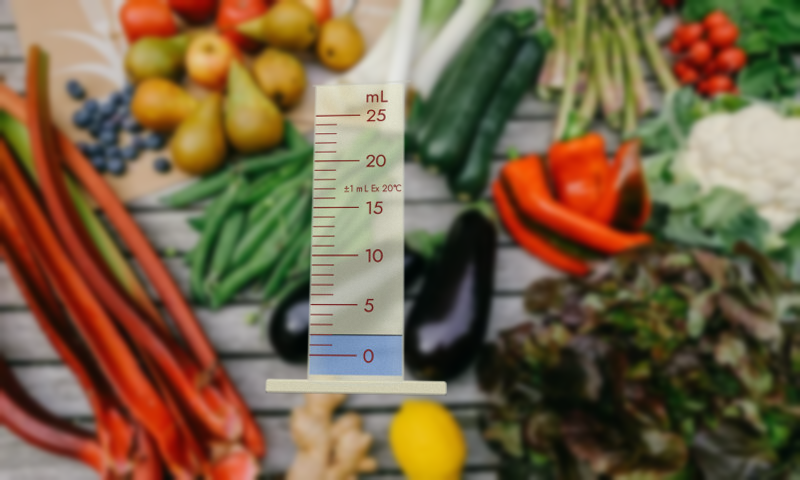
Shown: value=2 unit=mL
